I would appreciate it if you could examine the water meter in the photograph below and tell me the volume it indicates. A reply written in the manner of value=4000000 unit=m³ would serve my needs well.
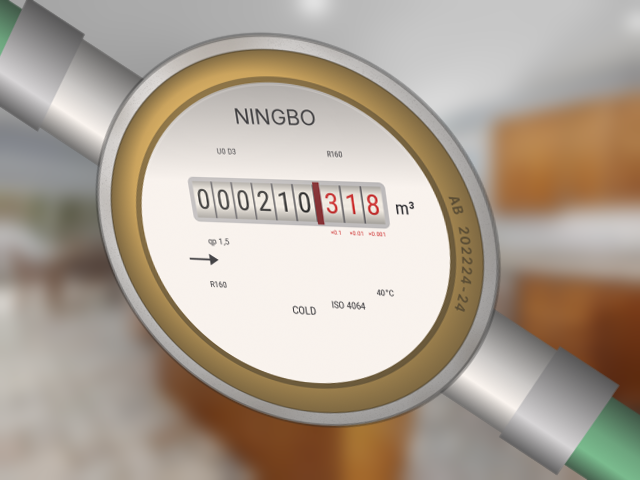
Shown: value=210.318 unit=m³
